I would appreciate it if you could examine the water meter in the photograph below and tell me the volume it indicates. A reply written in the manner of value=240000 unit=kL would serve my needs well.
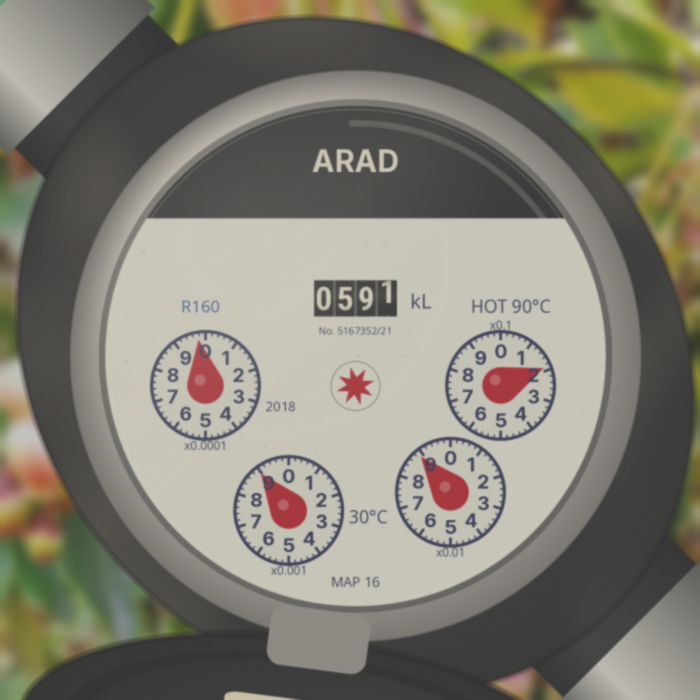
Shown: value=591.1889 unit=kL
